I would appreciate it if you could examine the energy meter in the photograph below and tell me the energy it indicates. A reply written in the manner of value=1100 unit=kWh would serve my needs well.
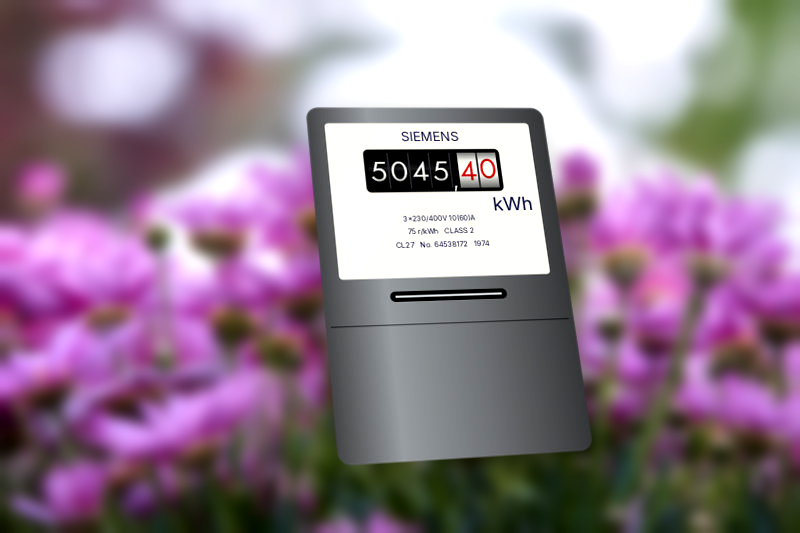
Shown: value=5045.40 unit=kWh
